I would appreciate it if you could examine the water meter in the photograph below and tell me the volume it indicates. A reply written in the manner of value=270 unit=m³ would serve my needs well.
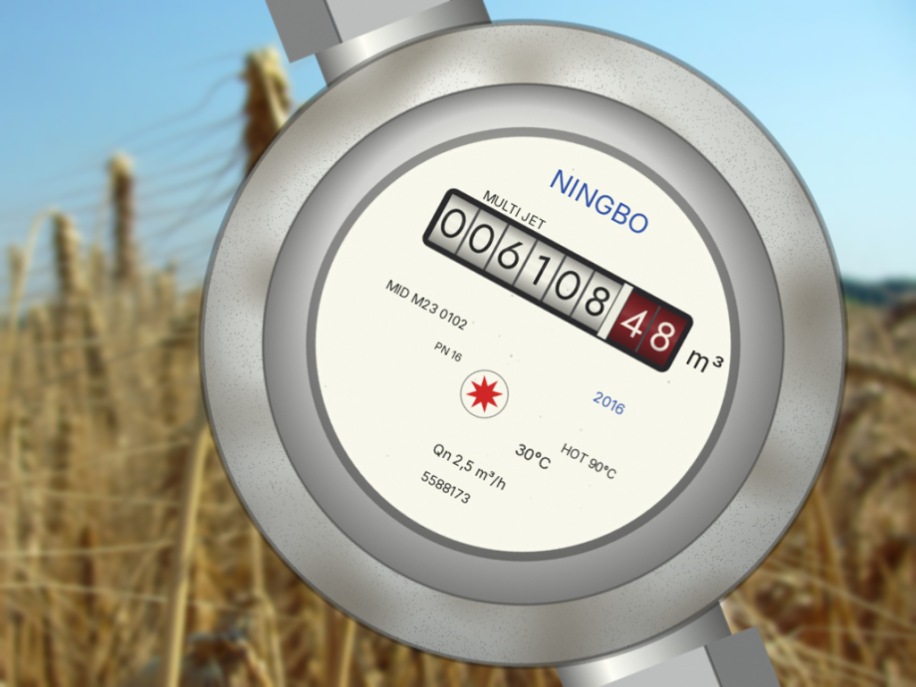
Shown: value=6108.48 unit=m³
